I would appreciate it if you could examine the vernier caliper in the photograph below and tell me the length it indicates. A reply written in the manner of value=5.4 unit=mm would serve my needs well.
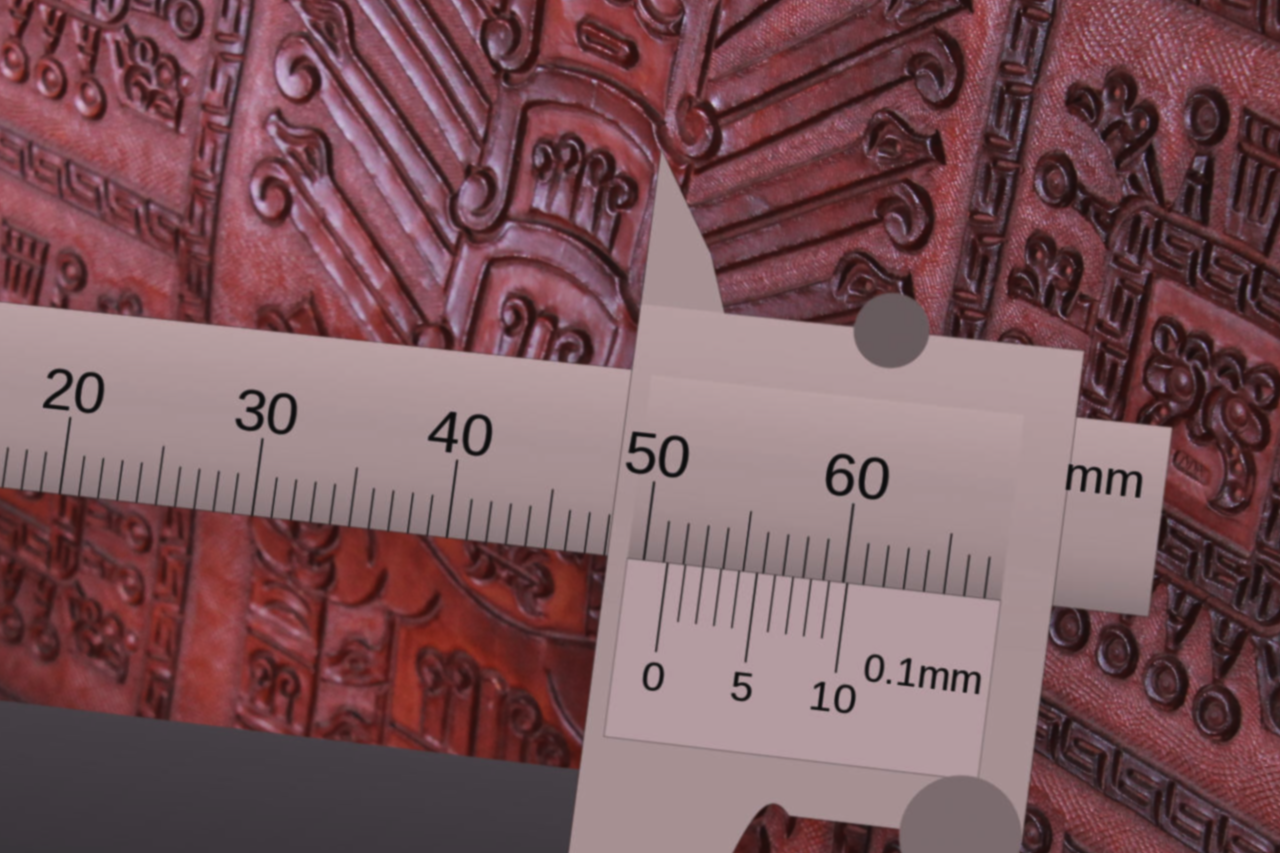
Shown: value=51.2 unit=mm
